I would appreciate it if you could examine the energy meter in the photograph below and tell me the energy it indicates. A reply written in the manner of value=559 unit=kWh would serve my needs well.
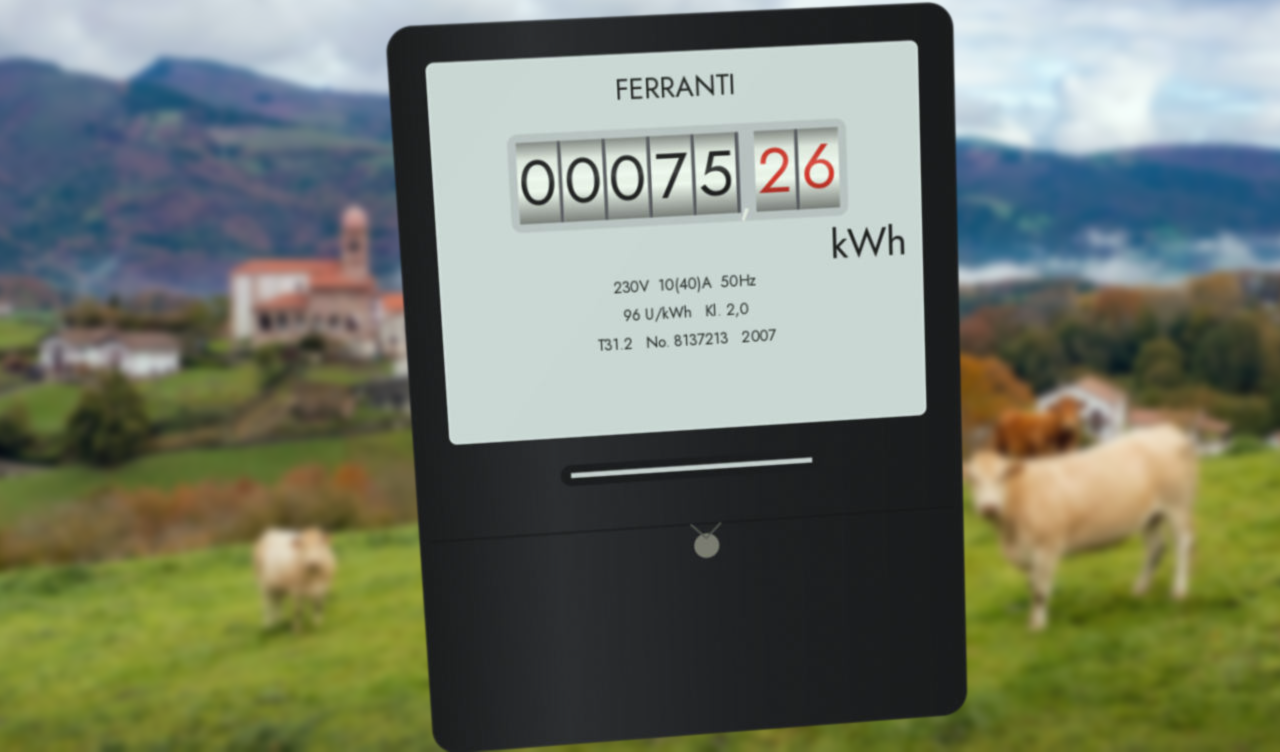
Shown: value=75.26 unit=kWh
